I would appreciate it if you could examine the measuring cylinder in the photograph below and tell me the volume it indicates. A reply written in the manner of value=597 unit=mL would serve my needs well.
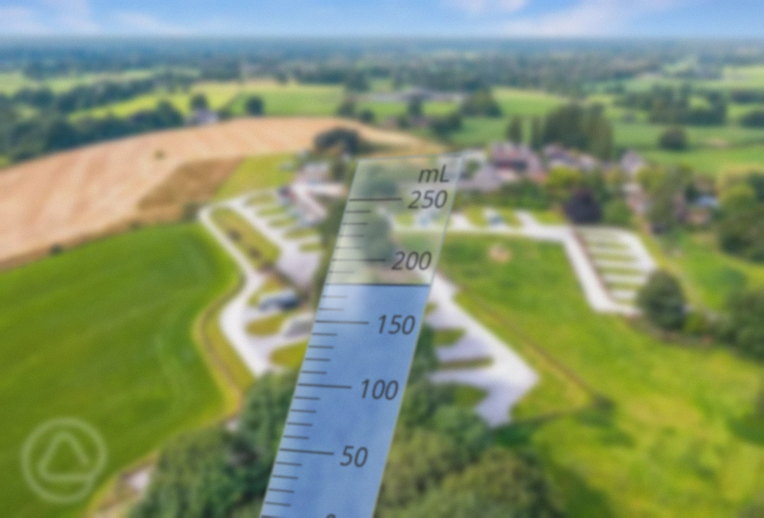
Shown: value=180 unit=mL
